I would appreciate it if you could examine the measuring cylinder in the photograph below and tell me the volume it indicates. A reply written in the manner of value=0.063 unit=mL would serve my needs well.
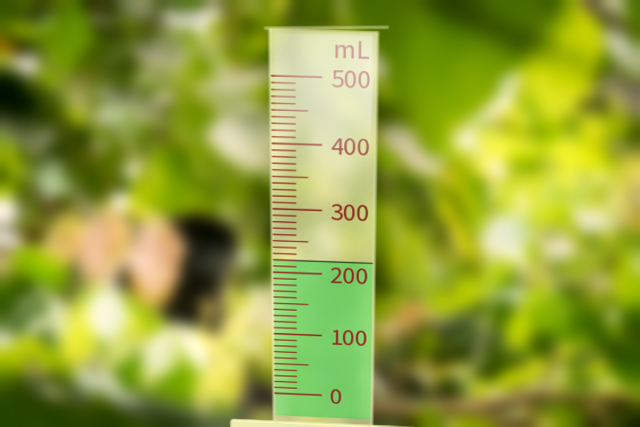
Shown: value=220 unit=mL
